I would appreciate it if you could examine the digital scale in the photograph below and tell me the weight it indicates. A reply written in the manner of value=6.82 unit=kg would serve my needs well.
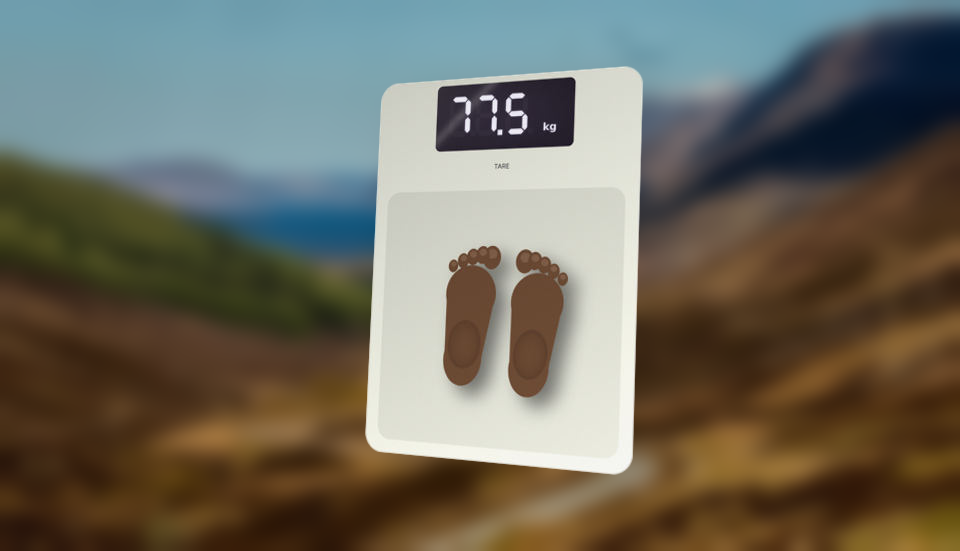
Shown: value=77.5 unit=kg
